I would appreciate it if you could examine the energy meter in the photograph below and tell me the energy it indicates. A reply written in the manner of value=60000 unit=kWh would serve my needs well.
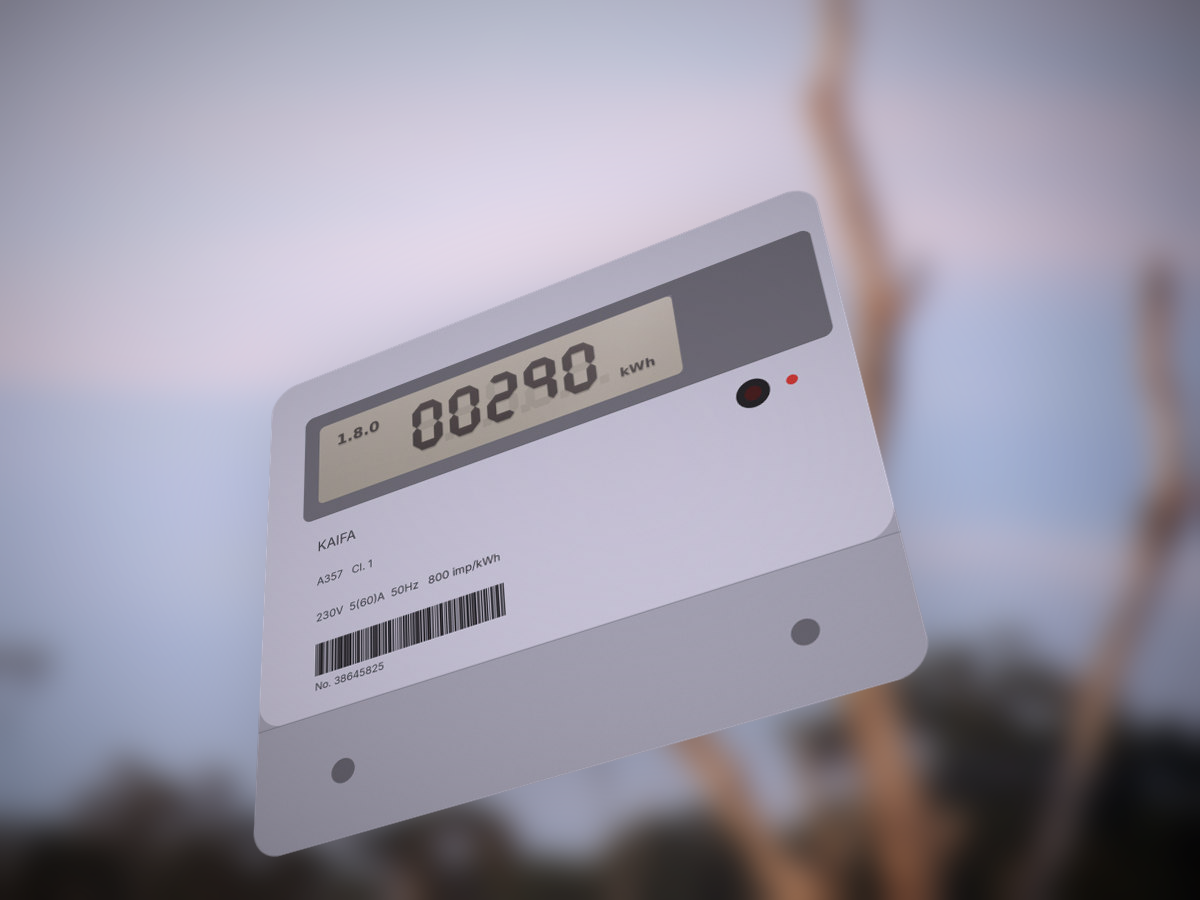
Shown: value=290 unit=kWh
